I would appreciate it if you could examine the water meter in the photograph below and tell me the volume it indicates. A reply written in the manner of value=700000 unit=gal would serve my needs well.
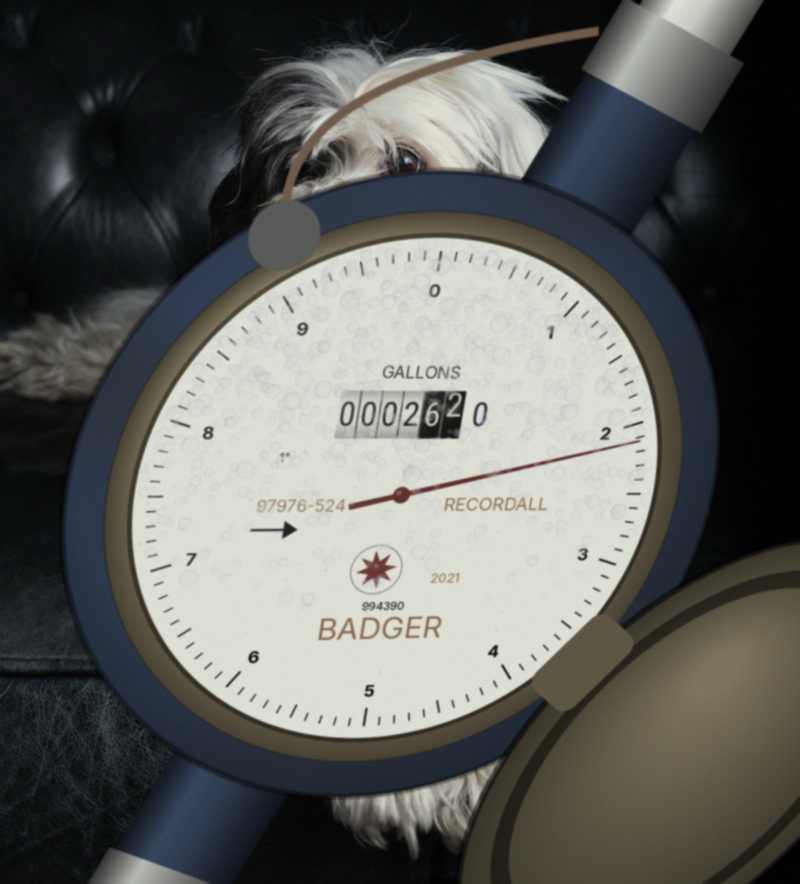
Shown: value=2622.1 unit=gal
